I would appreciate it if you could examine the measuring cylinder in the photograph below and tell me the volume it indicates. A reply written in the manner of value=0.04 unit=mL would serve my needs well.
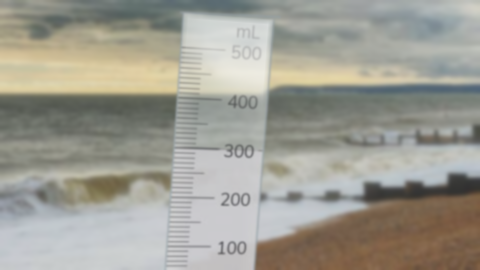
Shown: value=300 unit=mL
